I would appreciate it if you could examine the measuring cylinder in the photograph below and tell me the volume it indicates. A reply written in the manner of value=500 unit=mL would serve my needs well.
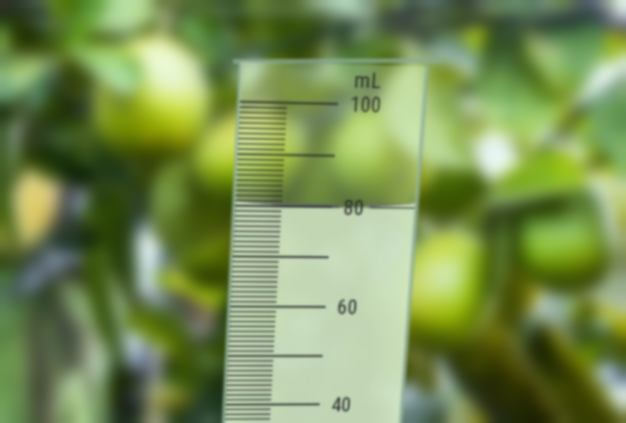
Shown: value=80 unit=mL
